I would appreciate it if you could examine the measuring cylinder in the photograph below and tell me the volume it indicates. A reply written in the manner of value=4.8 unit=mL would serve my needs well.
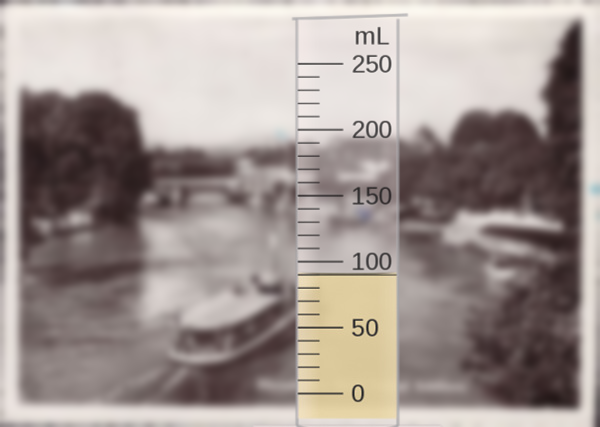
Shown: value=90 unit=mL
